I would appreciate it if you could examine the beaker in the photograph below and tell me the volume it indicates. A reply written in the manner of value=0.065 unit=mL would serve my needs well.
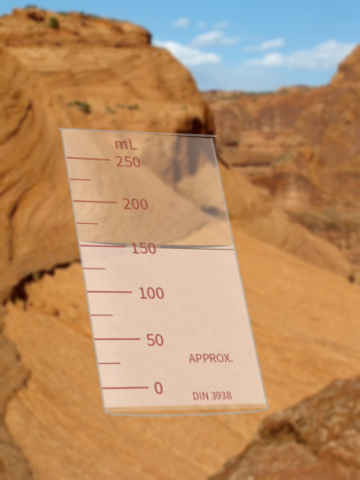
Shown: value=150 unit=mL
